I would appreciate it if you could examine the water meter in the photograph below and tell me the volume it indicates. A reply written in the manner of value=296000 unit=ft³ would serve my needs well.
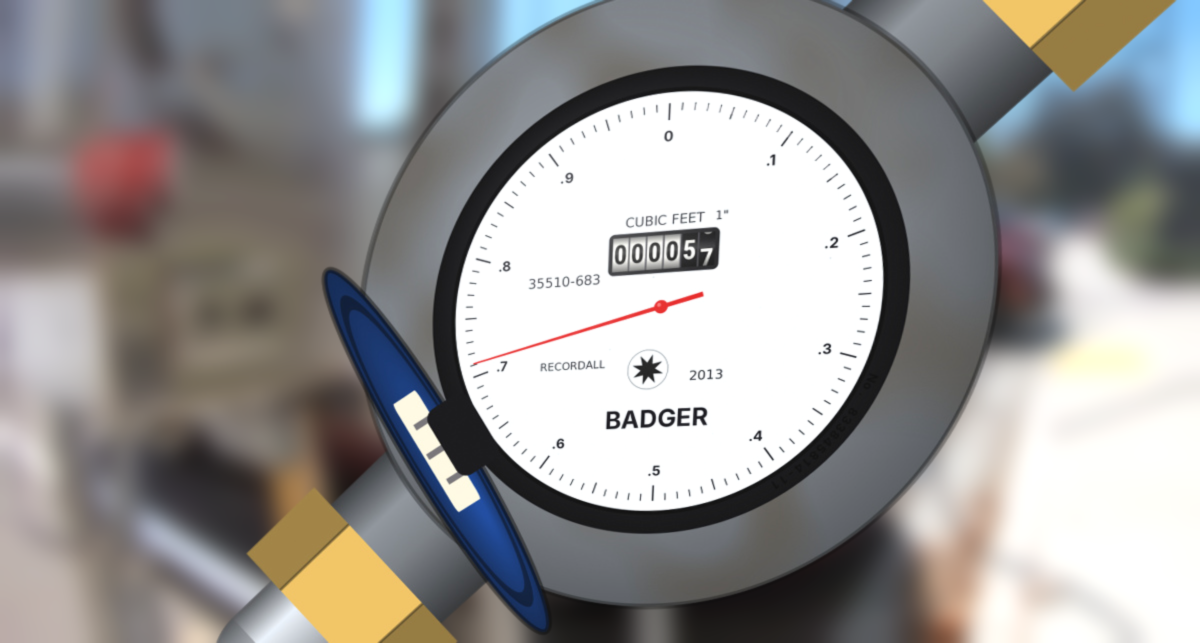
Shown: value=56.71 unit=ft³
